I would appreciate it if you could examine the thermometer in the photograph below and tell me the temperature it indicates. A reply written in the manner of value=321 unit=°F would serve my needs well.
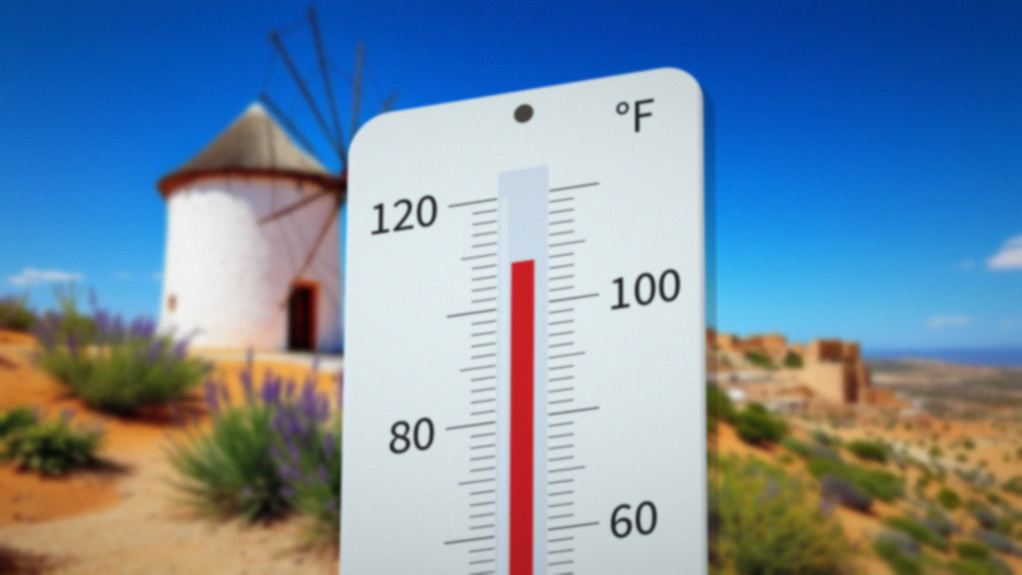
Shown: value=108 unit=°F
